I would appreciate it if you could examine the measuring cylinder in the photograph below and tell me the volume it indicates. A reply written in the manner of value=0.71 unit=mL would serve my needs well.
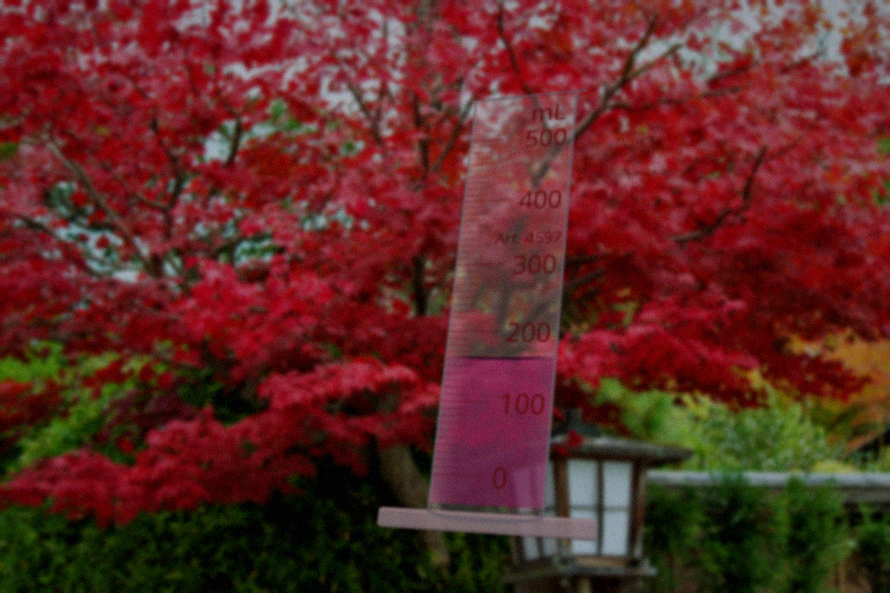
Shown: value=160 unit=mL
